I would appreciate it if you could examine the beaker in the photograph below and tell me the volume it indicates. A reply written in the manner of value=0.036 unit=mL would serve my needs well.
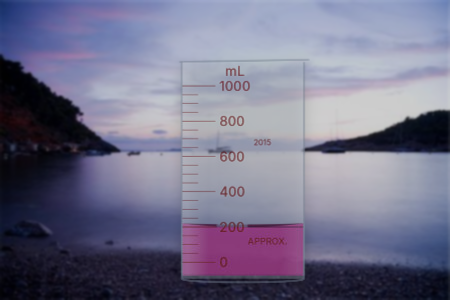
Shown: value=200 unit=mL
